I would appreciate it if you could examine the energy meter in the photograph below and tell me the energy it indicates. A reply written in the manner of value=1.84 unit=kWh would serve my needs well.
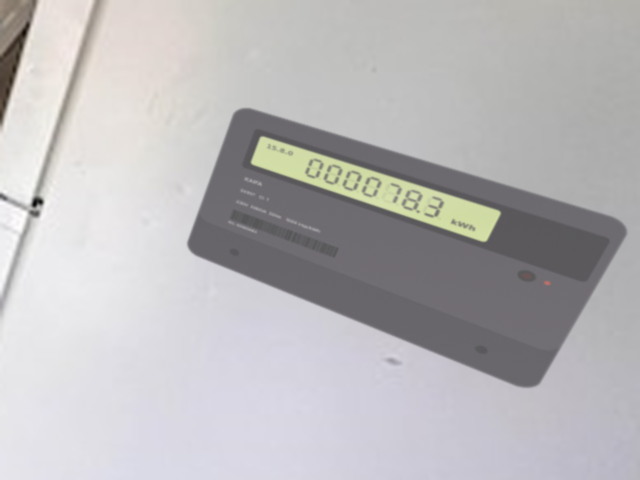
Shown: value=78.3 unit=kWh
